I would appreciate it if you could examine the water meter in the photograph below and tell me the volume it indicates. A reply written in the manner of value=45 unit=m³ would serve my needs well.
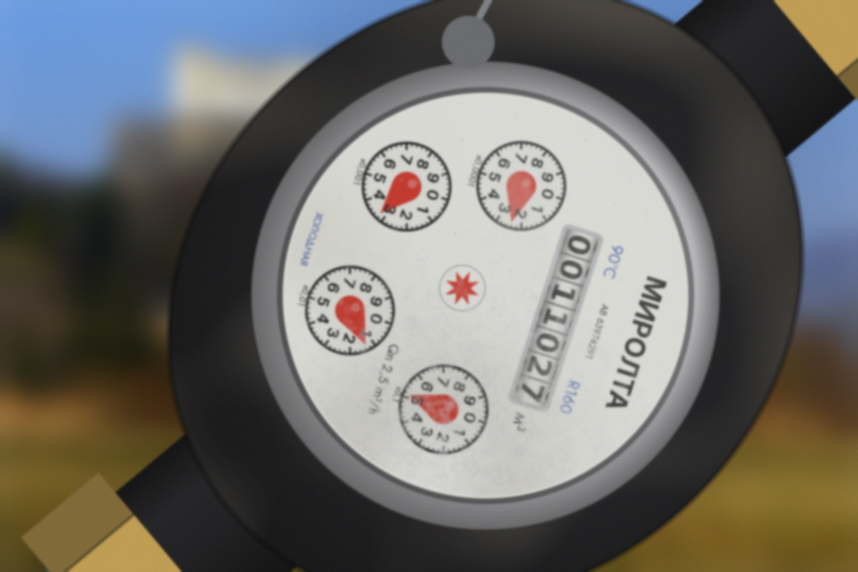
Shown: value=11027.5132 unit=m³
